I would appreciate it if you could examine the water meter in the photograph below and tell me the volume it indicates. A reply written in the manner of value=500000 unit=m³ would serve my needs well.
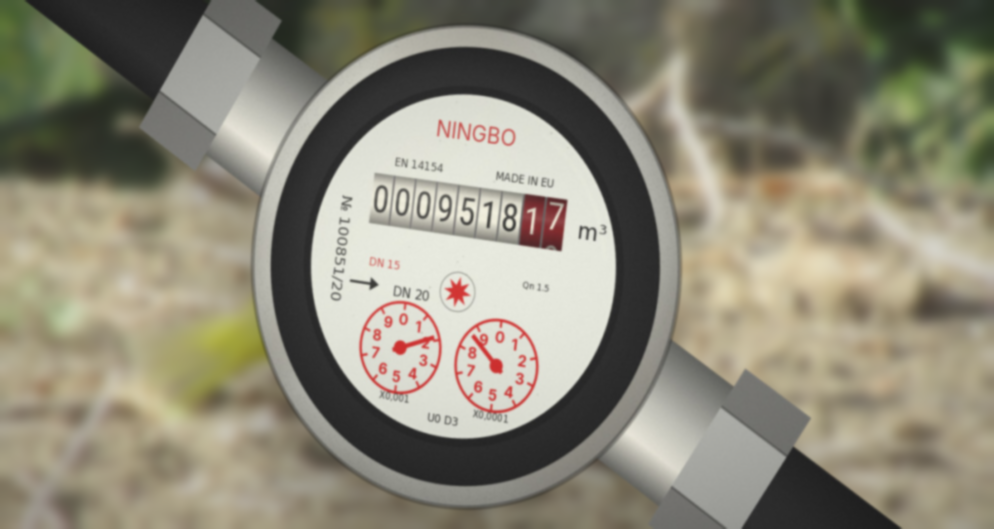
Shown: value=9518.1718 unit=m³
